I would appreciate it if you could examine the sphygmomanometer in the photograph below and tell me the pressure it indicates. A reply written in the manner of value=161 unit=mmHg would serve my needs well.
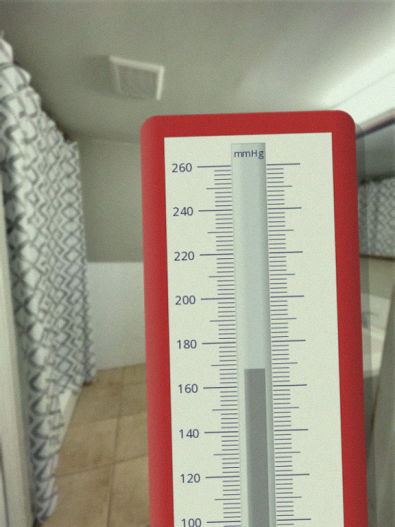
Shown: value=168 unit=mmHg
